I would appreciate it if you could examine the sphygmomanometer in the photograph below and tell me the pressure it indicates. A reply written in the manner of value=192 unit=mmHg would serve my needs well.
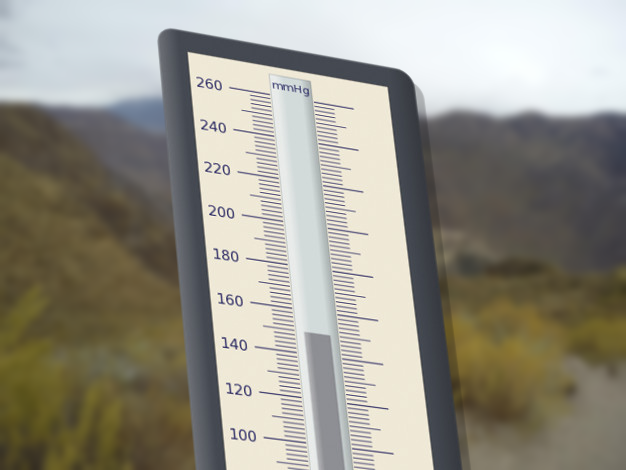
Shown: value=150 unit=mmHg
